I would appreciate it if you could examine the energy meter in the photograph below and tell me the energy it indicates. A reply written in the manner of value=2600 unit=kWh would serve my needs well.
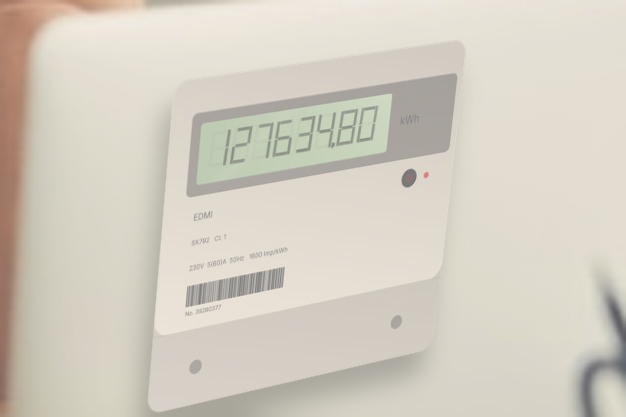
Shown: value=127634.80 unit=kWh
